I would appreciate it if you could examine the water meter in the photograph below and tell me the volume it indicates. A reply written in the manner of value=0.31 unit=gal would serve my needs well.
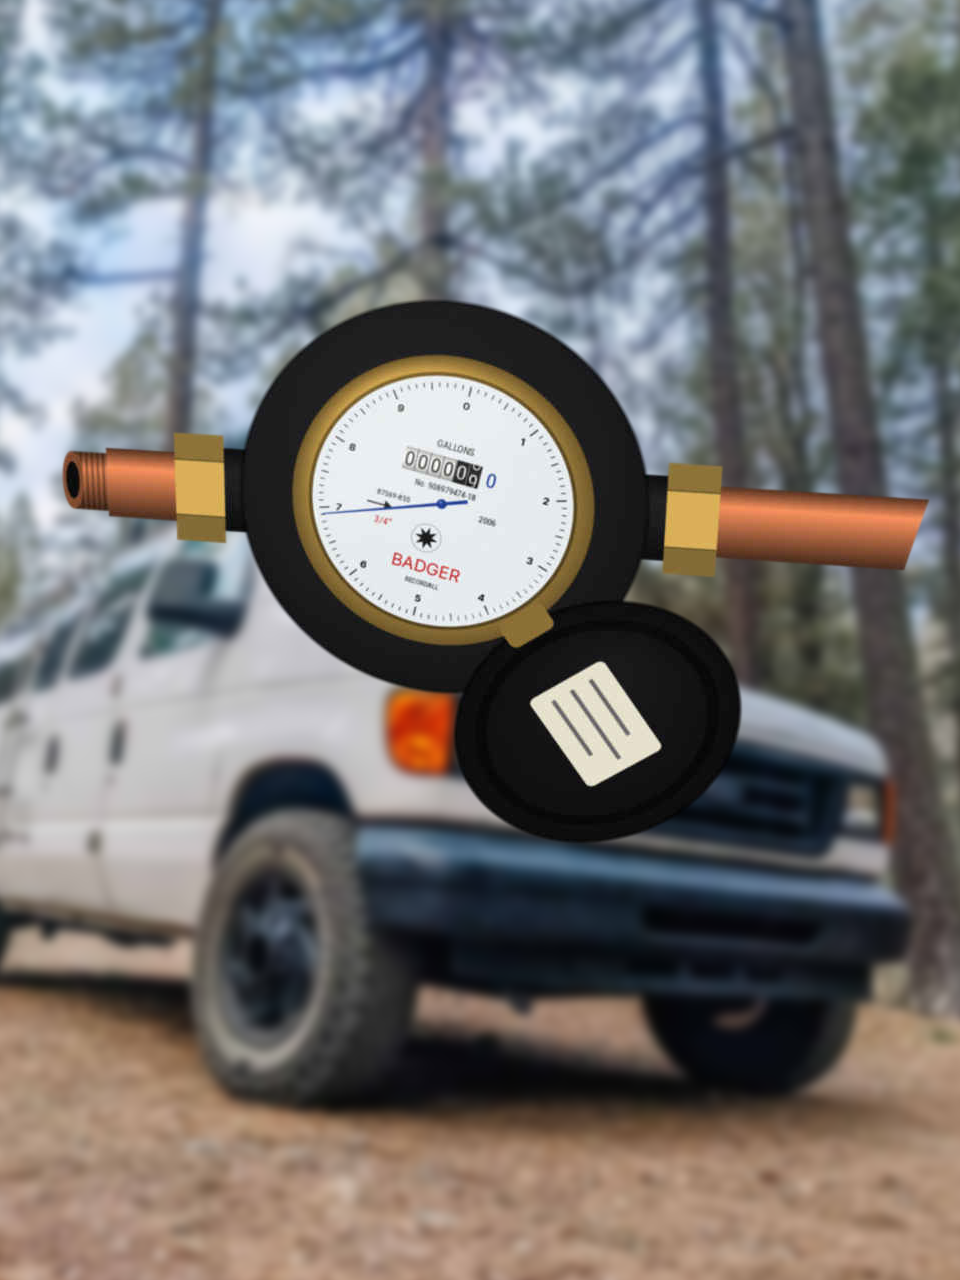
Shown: value=86.9 unit=gal
